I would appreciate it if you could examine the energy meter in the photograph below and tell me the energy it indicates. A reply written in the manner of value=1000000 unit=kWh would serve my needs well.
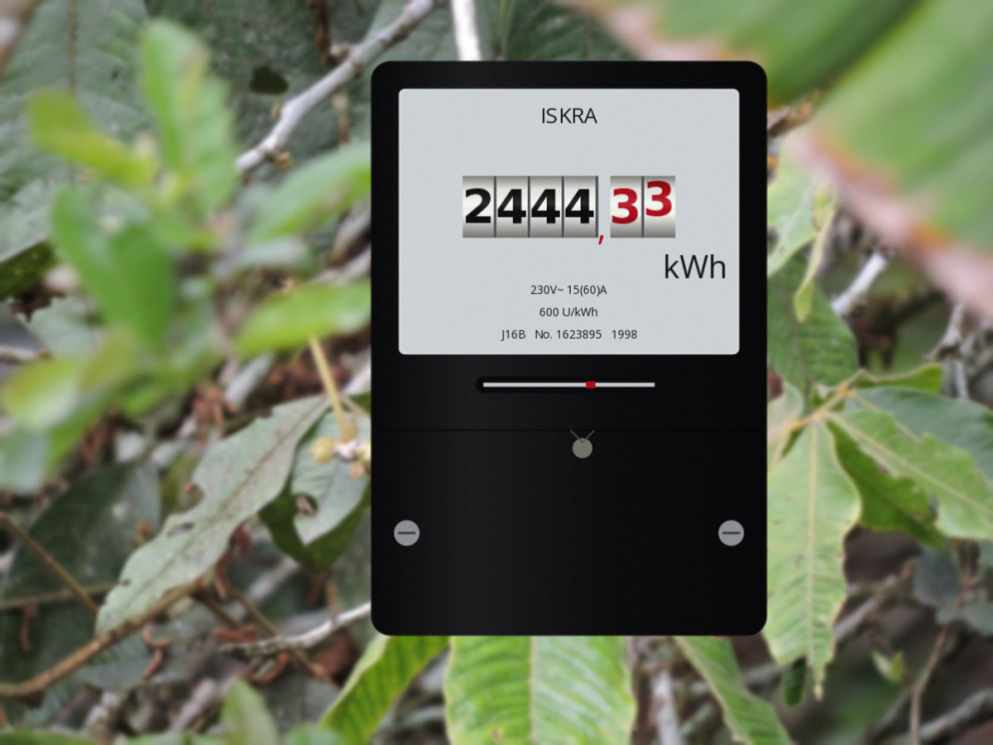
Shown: value=2444.33 unit=kWh
